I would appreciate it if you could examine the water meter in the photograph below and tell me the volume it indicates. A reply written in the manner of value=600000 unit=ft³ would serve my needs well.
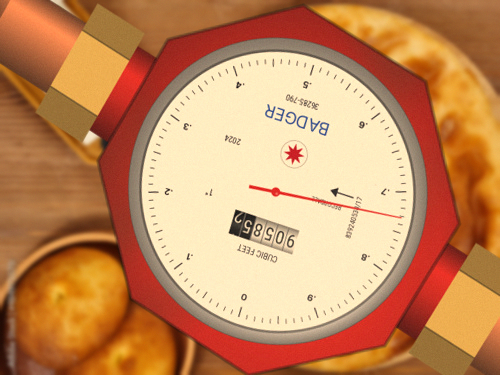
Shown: value=905851.73 unit=ft³
